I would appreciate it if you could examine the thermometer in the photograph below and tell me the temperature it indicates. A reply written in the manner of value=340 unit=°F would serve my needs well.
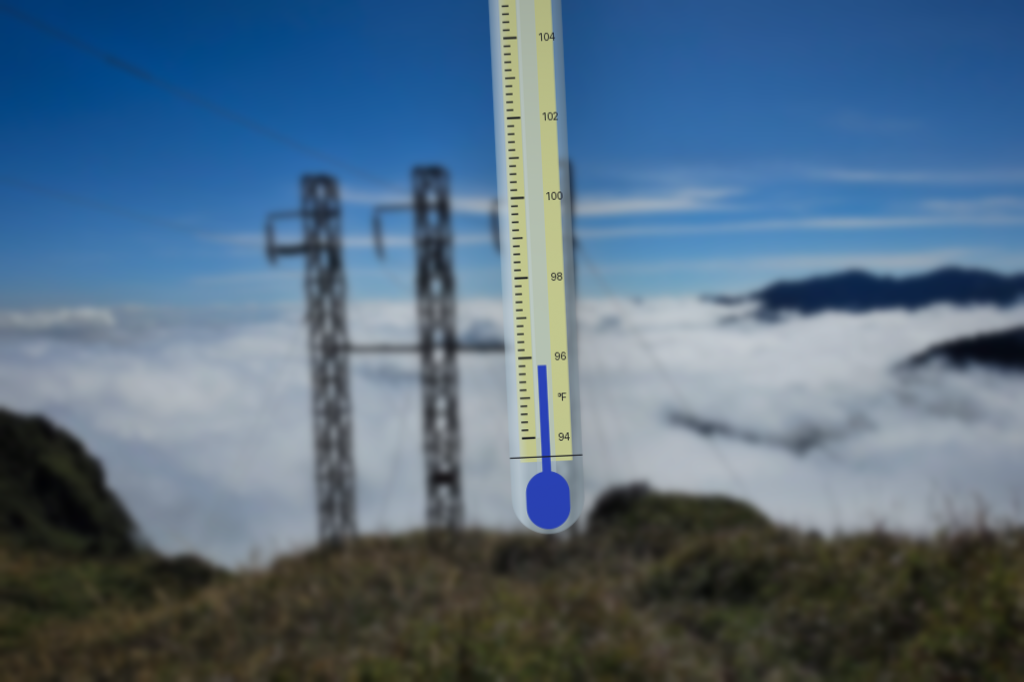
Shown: value=95.8 unit=°F
